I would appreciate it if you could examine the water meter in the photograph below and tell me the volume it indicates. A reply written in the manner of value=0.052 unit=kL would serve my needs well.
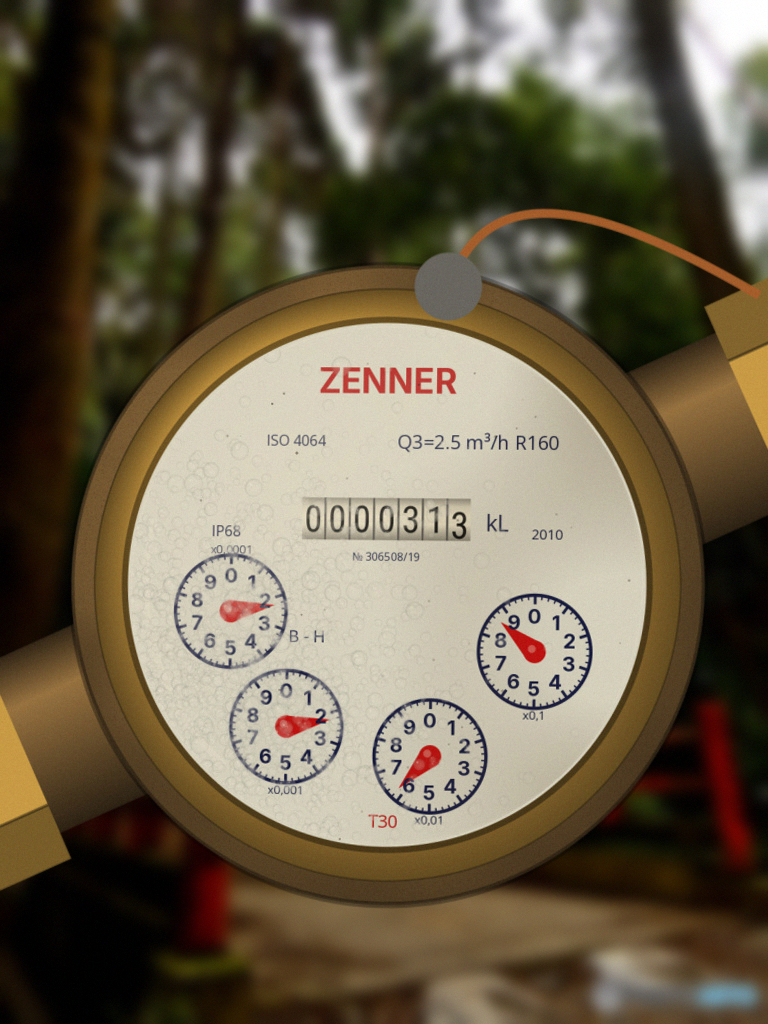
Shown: value=312.8622 unit=kL
